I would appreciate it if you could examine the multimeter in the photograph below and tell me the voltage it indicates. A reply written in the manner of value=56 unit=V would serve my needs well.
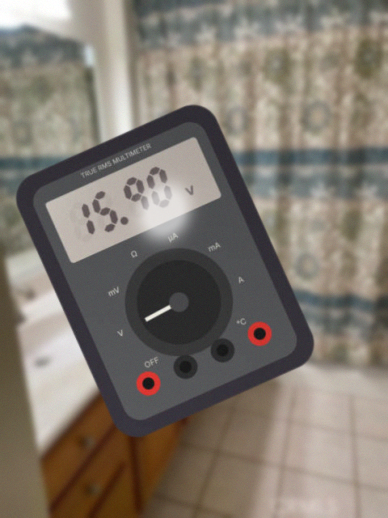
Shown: value=15.90 unit=V
